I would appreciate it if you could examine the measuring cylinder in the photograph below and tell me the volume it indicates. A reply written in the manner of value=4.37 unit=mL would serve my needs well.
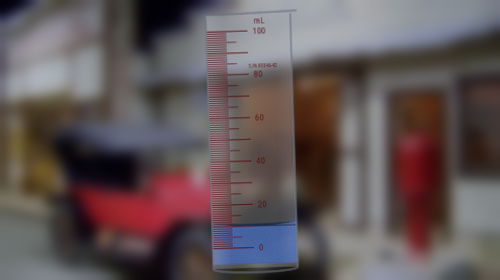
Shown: value=10 unit=mL
